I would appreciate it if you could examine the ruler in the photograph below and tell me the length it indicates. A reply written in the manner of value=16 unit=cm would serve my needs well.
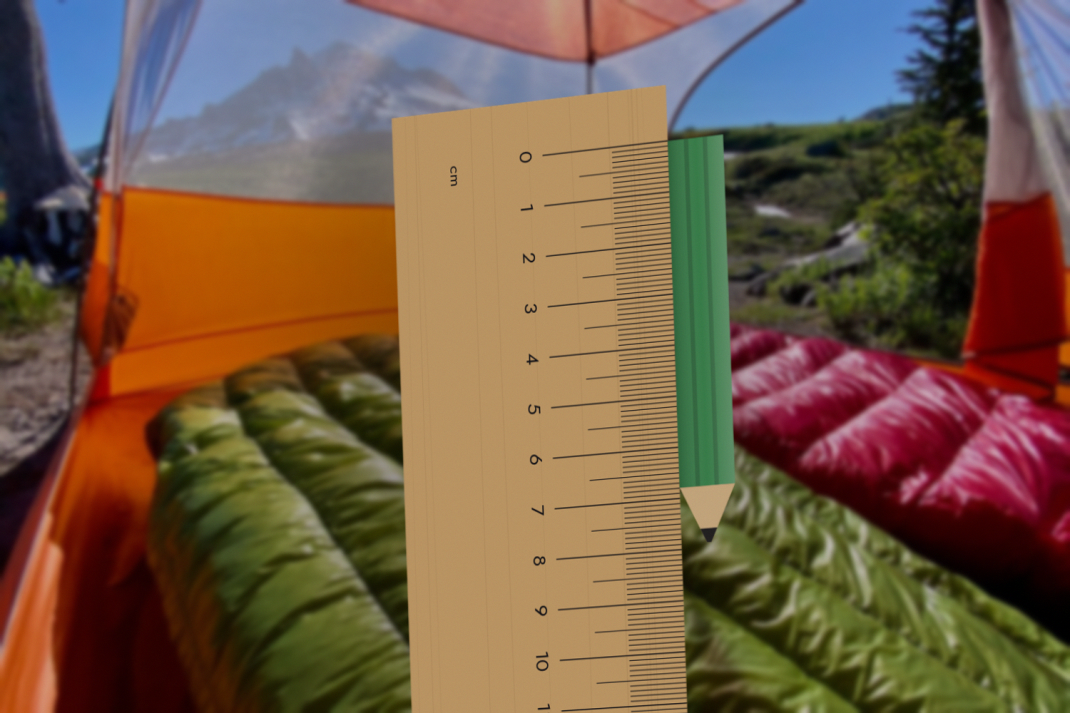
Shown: value=7.9 unit=cm
